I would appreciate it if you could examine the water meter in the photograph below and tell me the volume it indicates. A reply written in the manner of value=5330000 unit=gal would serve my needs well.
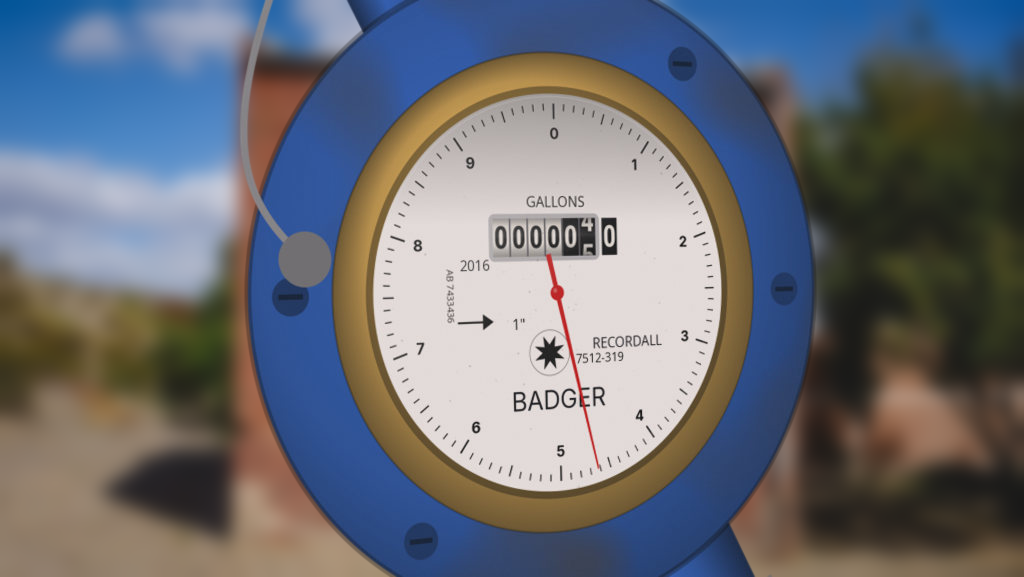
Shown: value=44.6 unit=gal
